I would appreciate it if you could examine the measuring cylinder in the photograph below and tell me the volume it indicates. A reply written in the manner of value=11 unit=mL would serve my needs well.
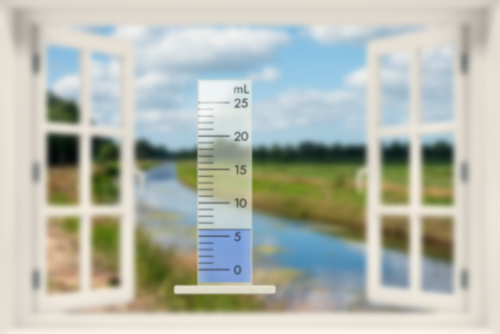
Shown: value=6 unit=mL
